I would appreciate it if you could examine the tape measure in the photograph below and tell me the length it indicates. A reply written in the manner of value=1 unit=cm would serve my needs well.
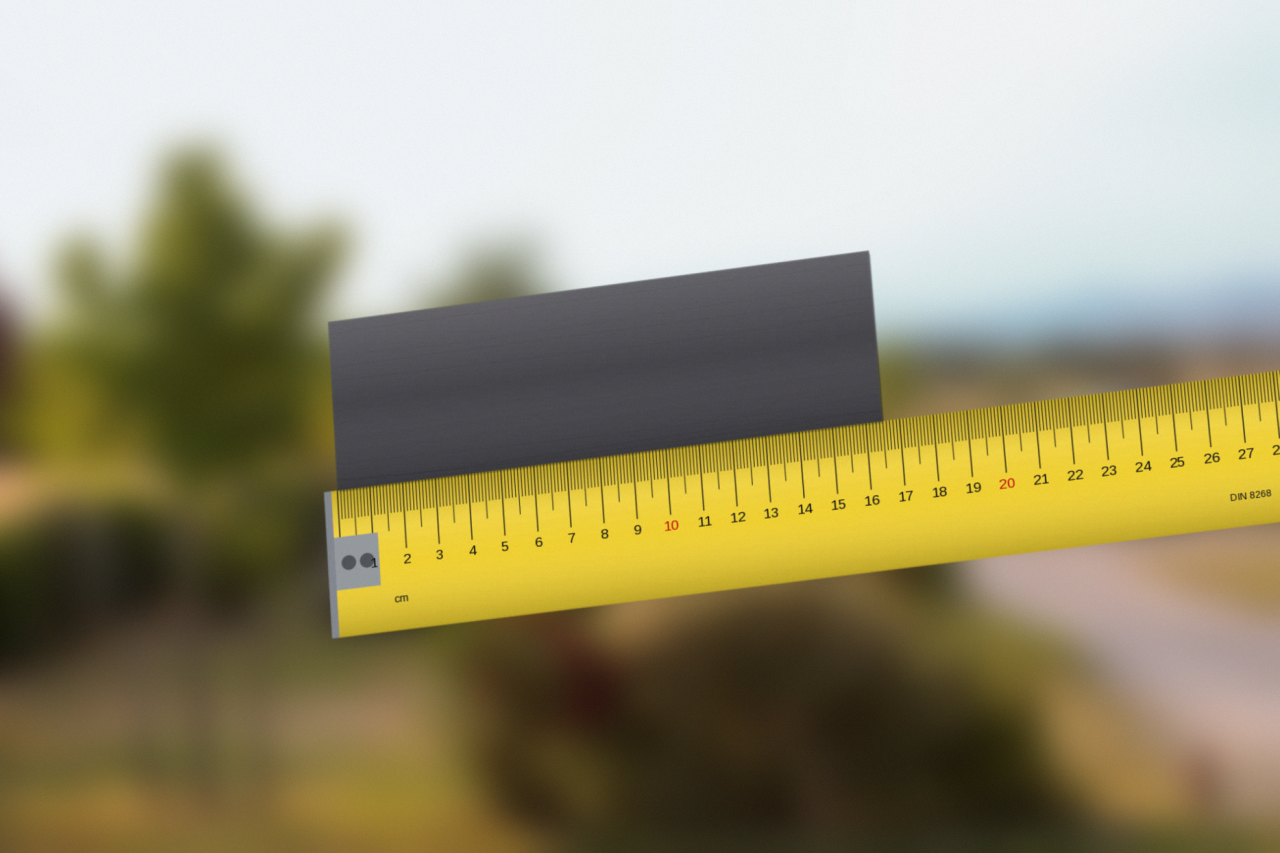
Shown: value=16.5 unit=cm
